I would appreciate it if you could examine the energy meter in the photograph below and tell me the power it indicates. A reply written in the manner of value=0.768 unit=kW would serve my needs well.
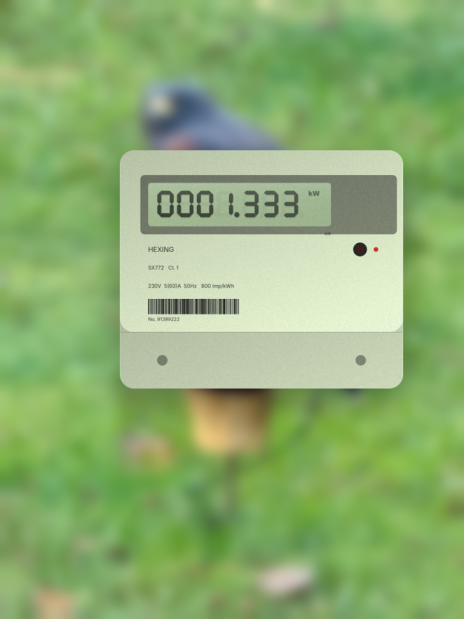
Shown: value=1.333 unit=kW
